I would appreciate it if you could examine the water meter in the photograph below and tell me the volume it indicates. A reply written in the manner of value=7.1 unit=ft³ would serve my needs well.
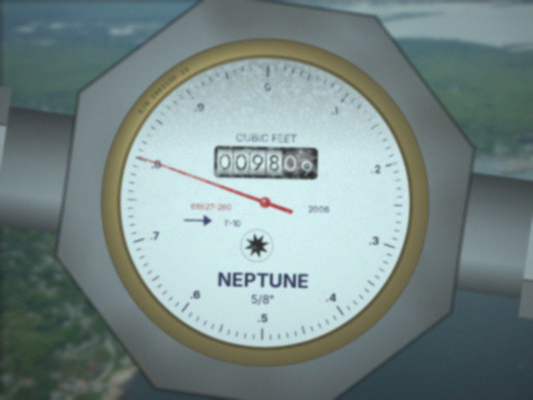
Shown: value=9808.80 unit=ft³
